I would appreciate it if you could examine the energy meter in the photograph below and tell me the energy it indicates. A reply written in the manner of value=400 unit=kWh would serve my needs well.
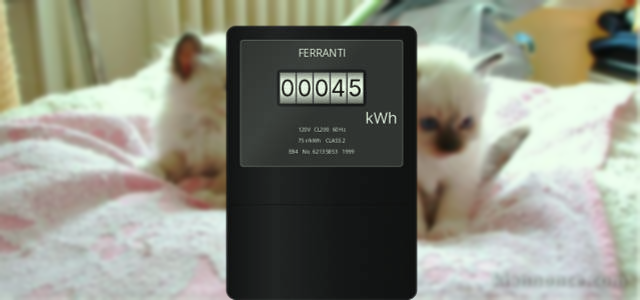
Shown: value=45 unit=kWh
